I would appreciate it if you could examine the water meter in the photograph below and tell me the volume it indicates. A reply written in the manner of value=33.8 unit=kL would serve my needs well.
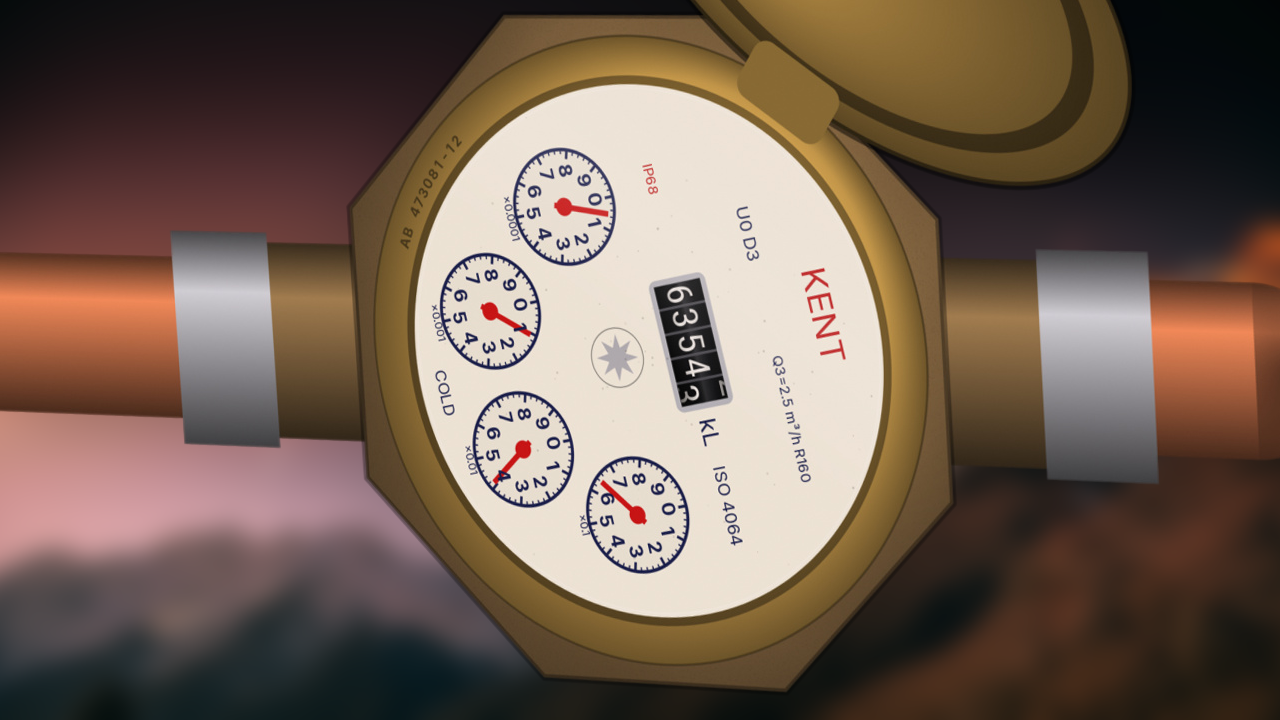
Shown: value=63542.6410 unit=kL
